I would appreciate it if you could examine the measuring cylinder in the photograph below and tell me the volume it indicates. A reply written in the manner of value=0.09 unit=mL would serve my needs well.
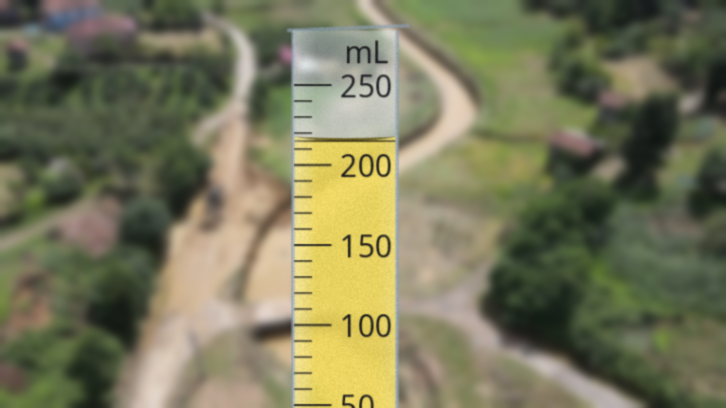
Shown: value=215 unit=mL
